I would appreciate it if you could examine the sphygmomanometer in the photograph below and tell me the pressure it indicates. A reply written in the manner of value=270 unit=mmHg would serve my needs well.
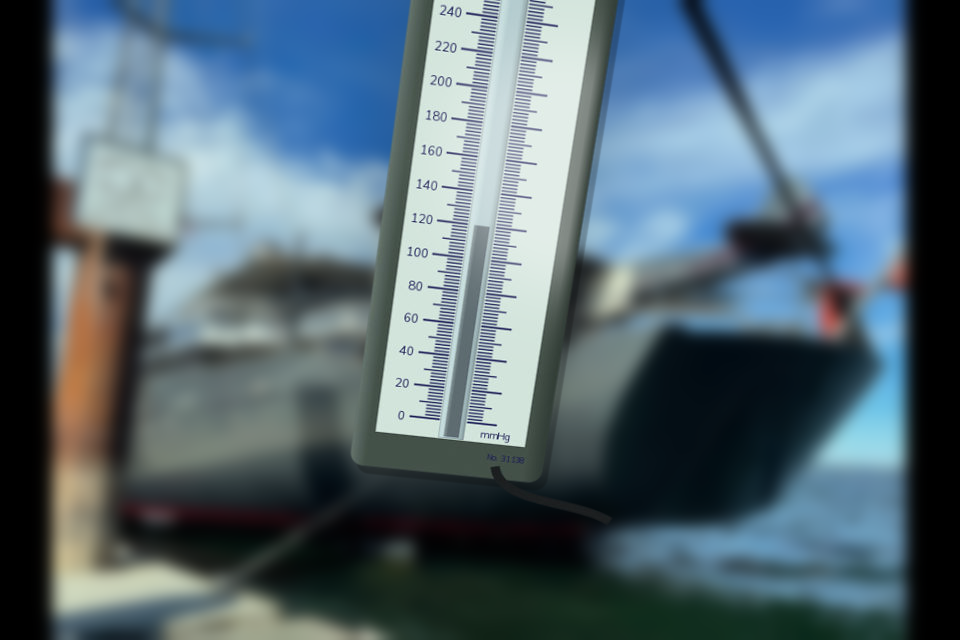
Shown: value=120 unit=mmHg
